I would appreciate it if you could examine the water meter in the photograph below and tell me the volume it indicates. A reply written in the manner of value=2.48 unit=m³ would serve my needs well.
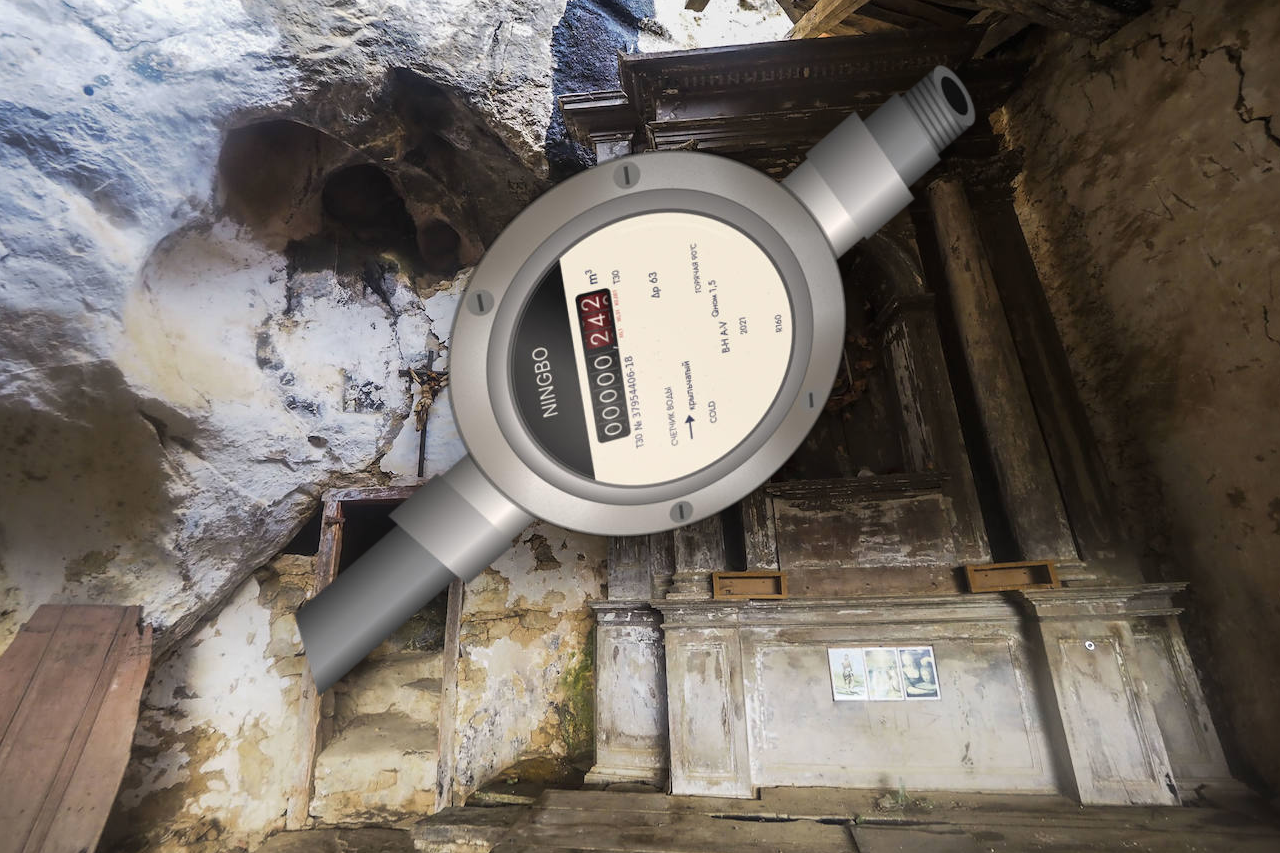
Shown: value=0.242 unit=m³
